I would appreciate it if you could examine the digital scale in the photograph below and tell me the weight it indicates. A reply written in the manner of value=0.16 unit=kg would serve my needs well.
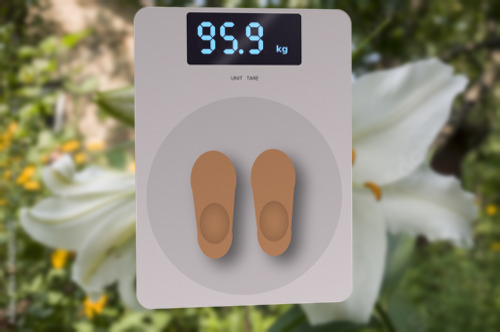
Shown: value=95.9 unit=kg
